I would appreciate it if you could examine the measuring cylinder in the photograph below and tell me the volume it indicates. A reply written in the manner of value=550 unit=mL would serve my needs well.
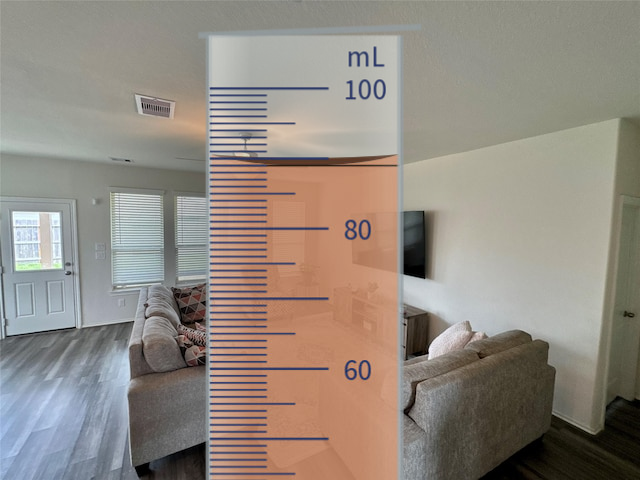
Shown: value=89 unit=mL
